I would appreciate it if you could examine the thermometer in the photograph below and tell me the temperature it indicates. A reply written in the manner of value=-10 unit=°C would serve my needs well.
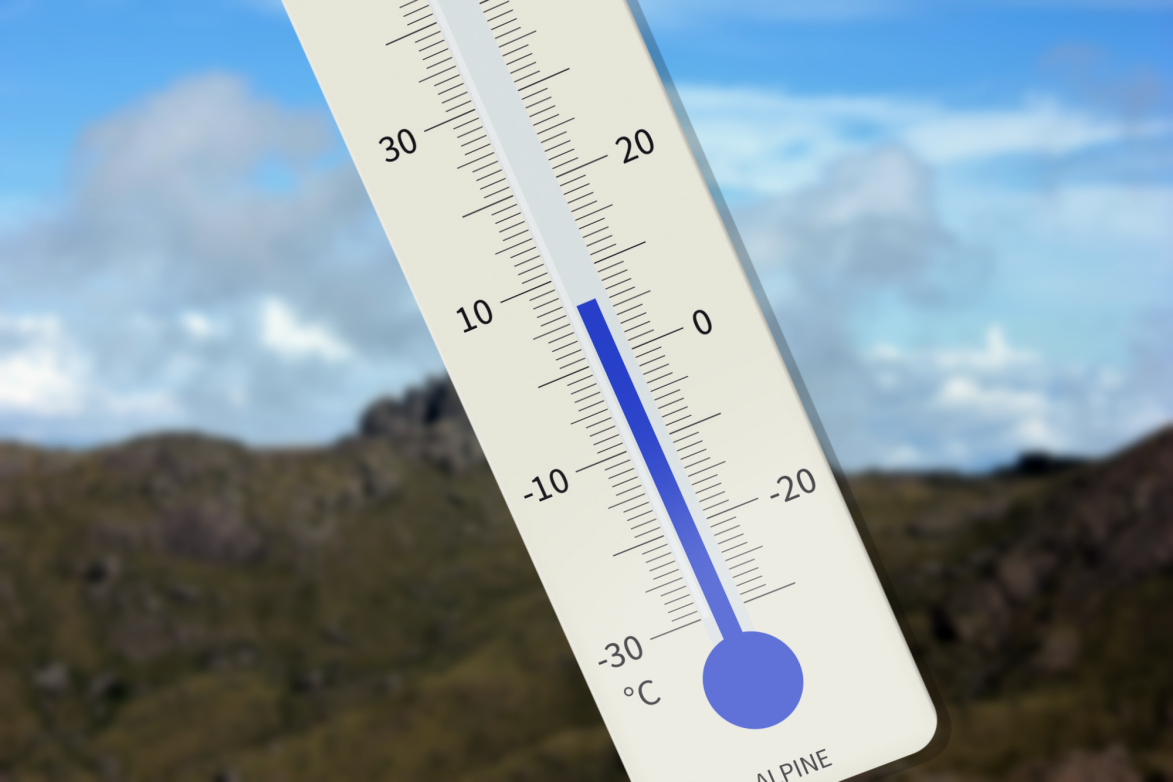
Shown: value=6.5 unit=°C
